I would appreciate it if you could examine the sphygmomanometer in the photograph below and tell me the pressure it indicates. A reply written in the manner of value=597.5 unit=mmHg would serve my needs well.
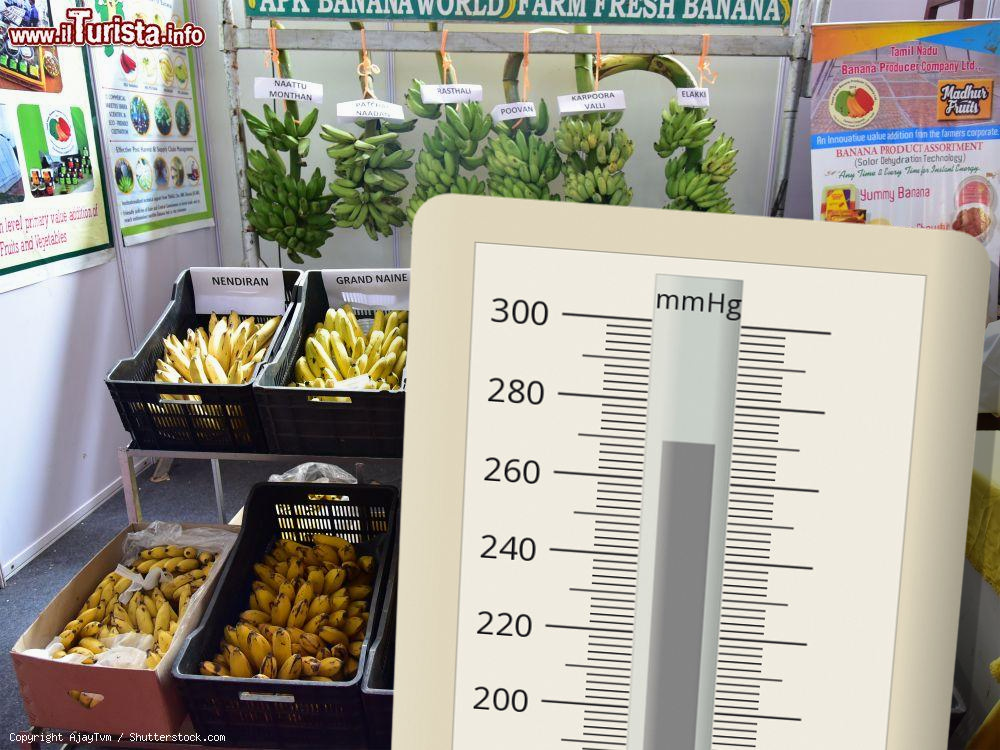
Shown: value=270 unit=mmHg
